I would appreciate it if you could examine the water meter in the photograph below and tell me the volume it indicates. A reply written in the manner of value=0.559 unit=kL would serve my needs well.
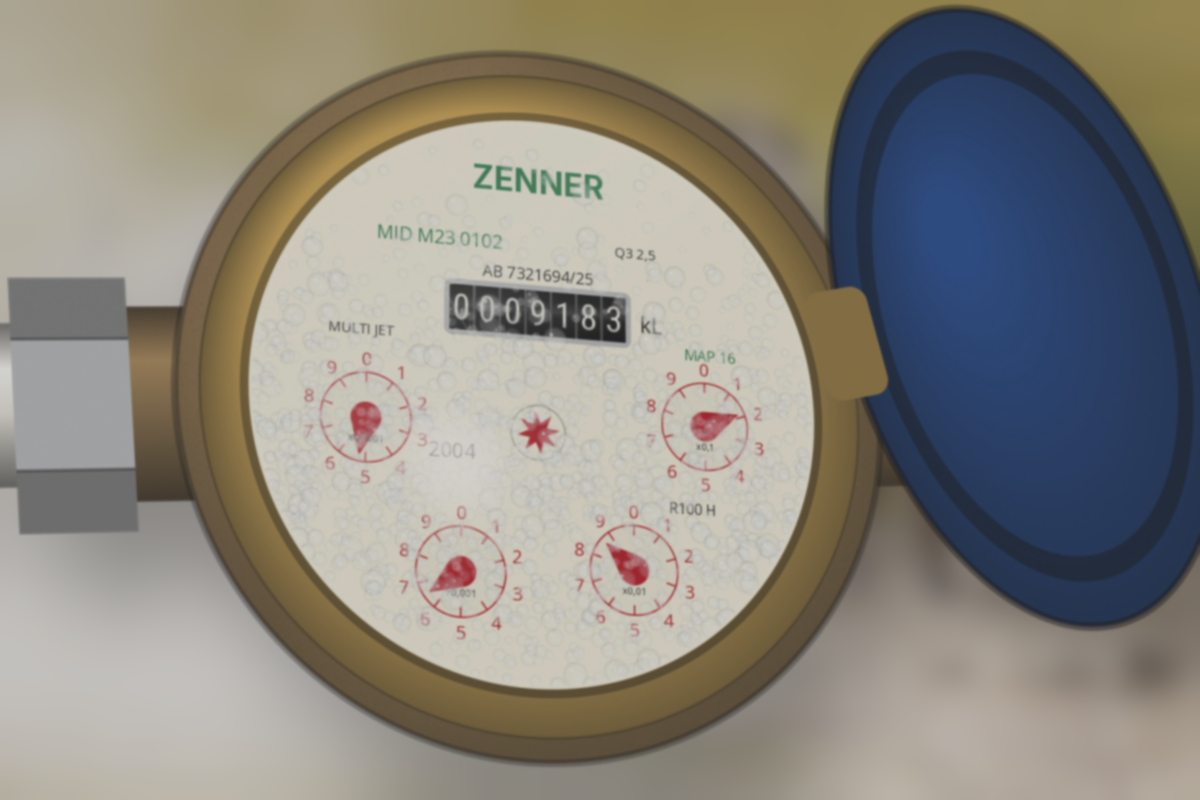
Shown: value=9183.1865 unit=kL
